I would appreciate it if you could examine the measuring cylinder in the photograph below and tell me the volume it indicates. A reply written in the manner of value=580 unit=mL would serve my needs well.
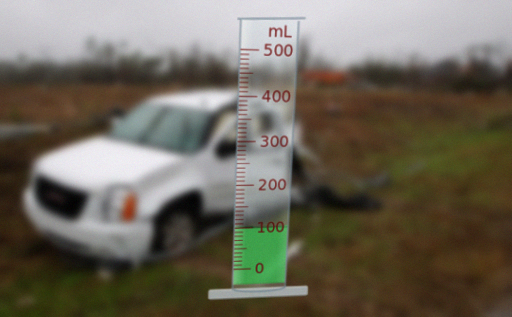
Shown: value=100 unit=mL
